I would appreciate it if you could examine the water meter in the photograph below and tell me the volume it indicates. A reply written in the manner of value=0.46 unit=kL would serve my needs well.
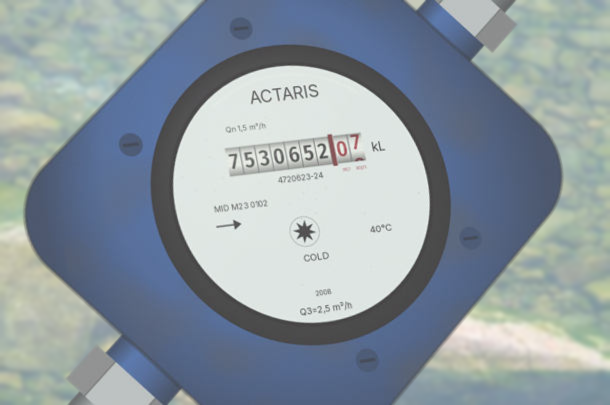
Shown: value=7530652.07 unit=kL
